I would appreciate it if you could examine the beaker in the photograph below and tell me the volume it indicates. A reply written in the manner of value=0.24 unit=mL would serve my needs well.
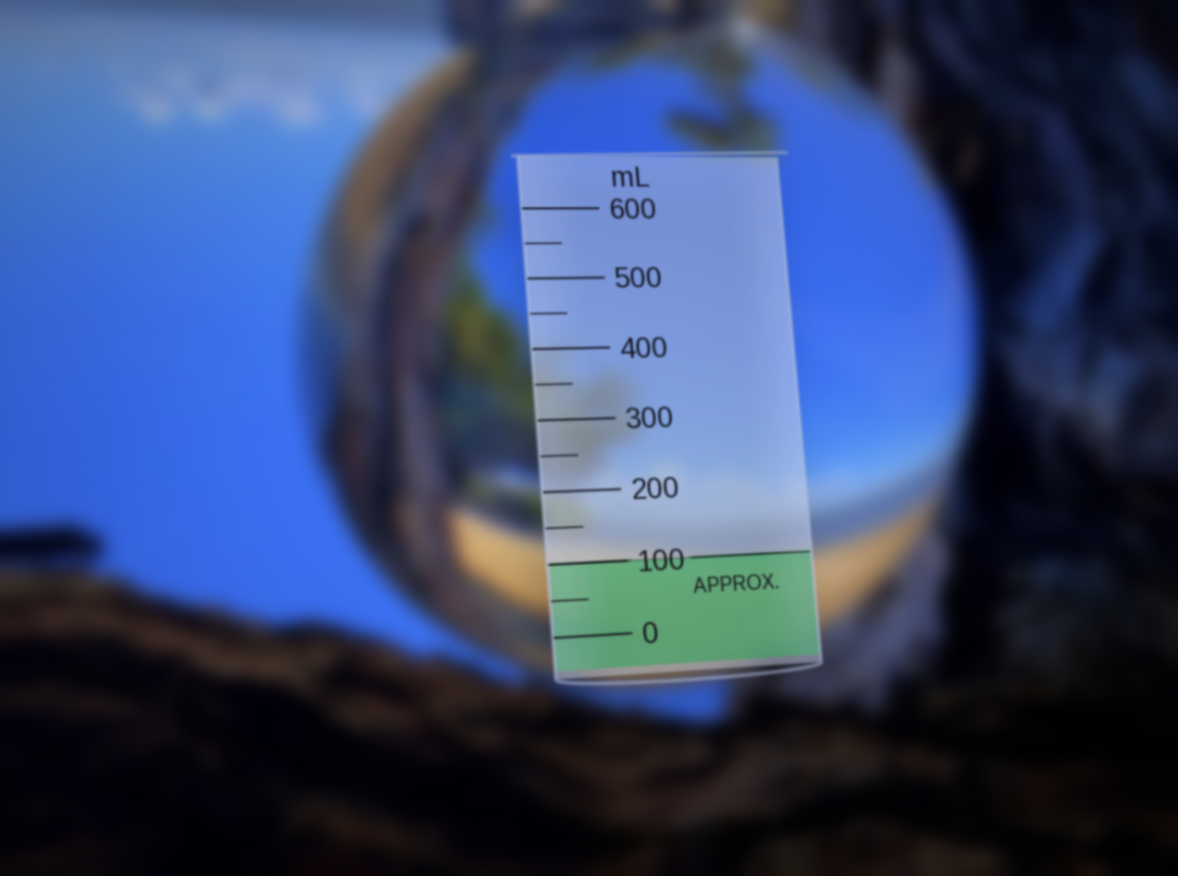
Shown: value=100 unit=mL
